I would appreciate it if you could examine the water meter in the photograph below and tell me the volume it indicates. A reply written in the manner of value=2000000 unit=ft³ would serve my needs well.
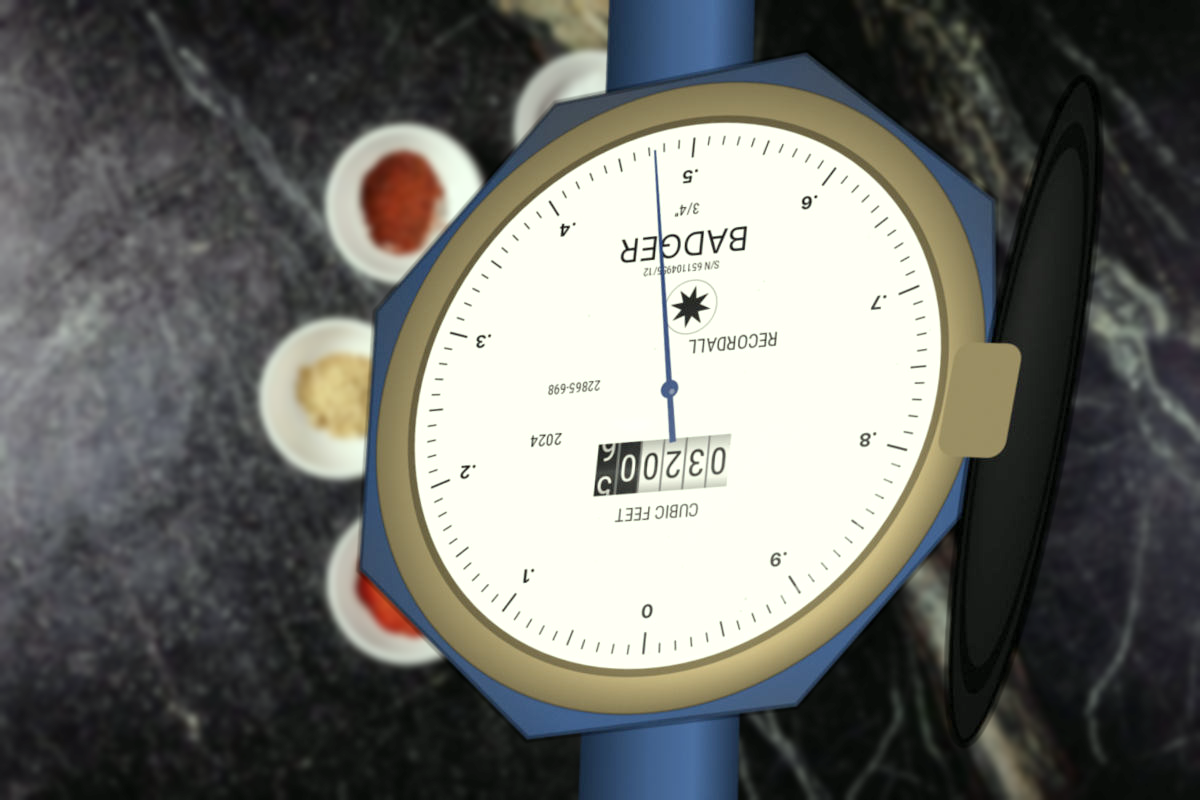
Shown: value=32005.47 unit=ft³
